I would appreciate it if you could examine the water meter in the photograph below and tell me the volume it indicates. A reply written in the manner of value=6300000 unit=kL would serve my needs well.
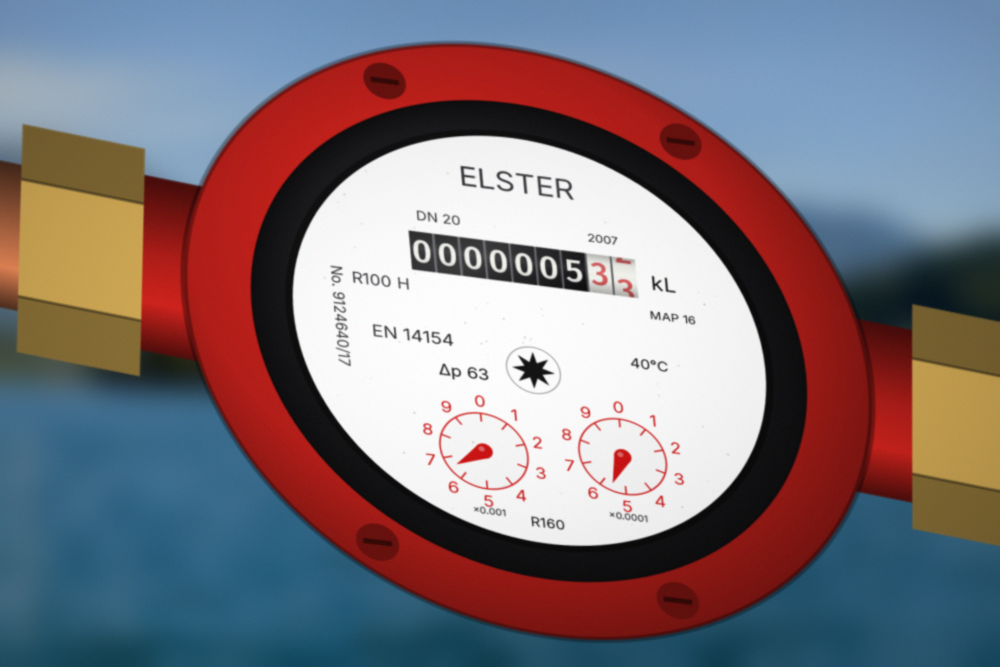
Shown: value=5.3265 unit=kL
